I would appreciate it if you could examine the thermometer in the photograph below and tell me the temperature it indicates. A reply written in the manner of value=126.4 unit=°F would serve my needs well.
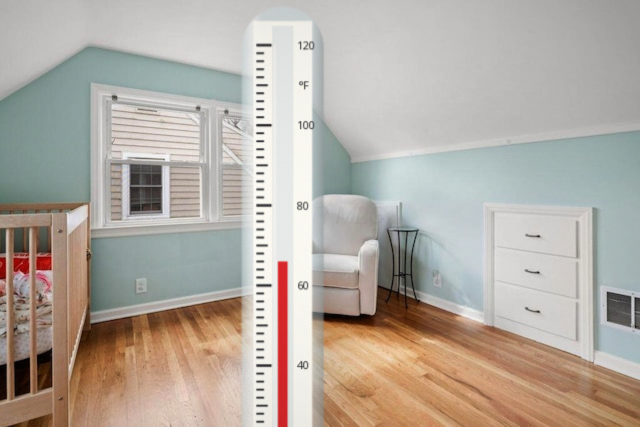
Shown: value=66 unit=°F
